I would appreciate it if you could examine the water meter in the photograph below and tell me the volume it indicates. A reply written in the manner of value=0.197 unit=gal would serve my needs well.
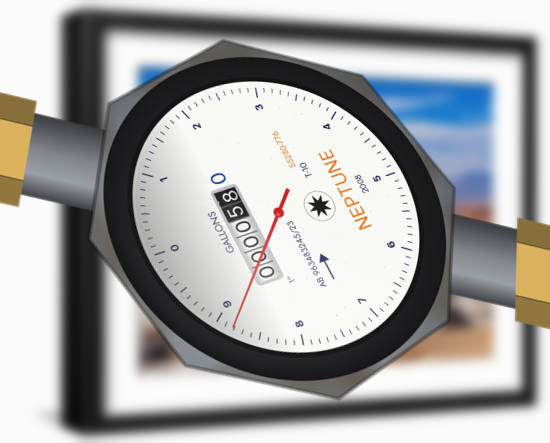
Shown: value=578.8 unit=gal
